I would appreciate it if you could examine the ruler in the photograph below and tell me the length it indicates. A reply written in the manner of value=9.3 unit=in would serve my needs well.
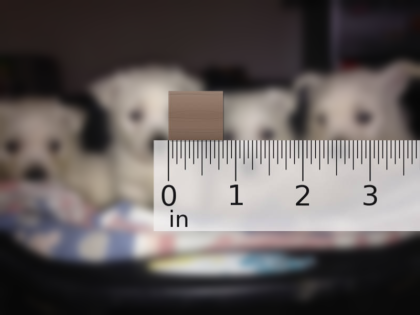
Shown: value=0.8125 unit=in
